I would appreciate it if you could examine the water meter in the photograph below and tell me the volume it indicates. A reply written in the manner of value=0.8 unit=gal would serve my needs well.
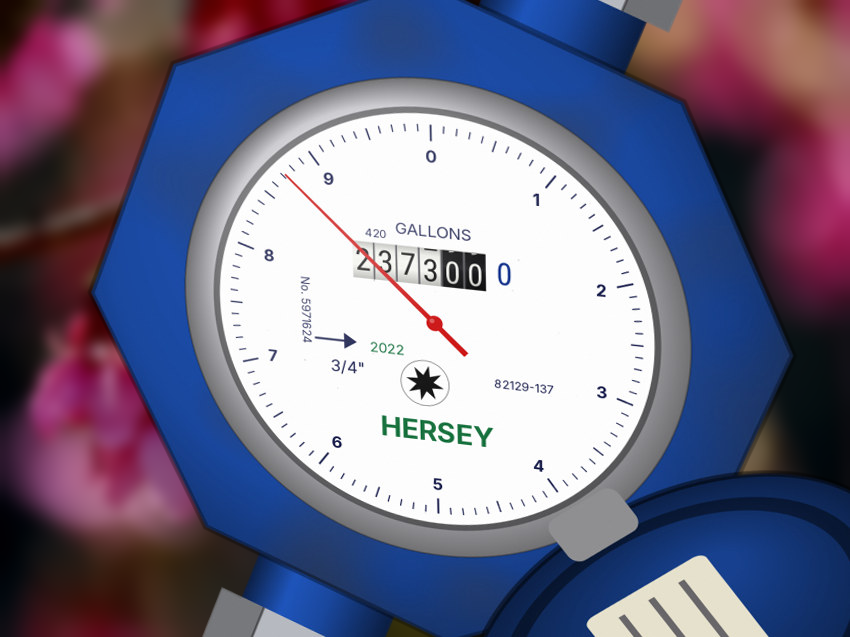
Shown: value=2372998.7 unit=gal
